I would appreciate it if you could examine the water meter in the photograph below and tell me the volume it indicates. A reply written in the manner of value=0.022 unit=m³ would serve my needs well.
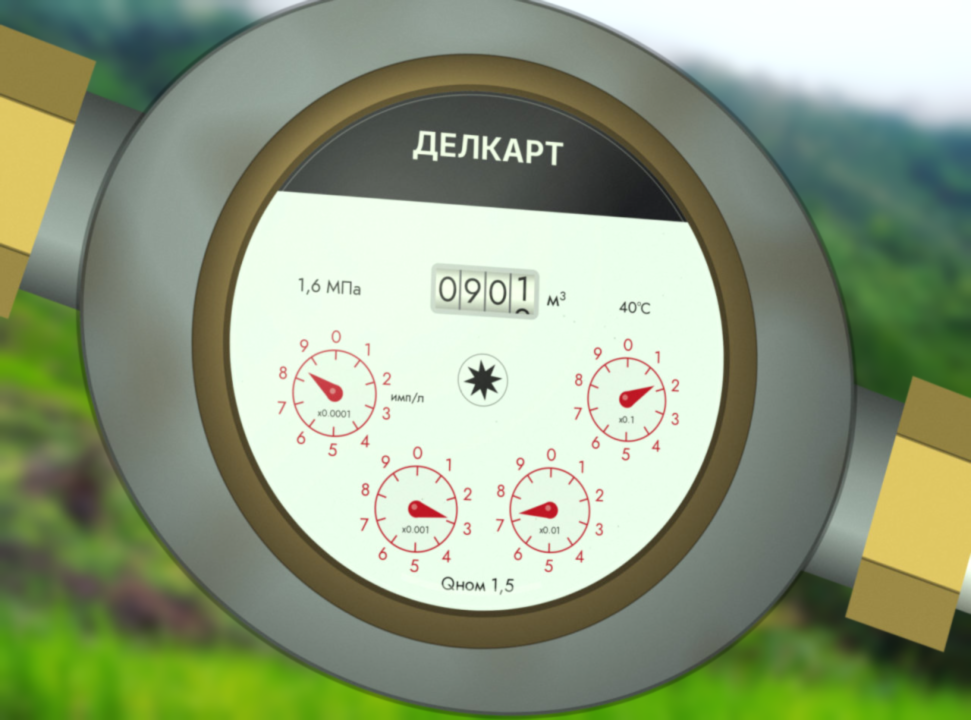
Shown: value=901.1728 unit=m³
